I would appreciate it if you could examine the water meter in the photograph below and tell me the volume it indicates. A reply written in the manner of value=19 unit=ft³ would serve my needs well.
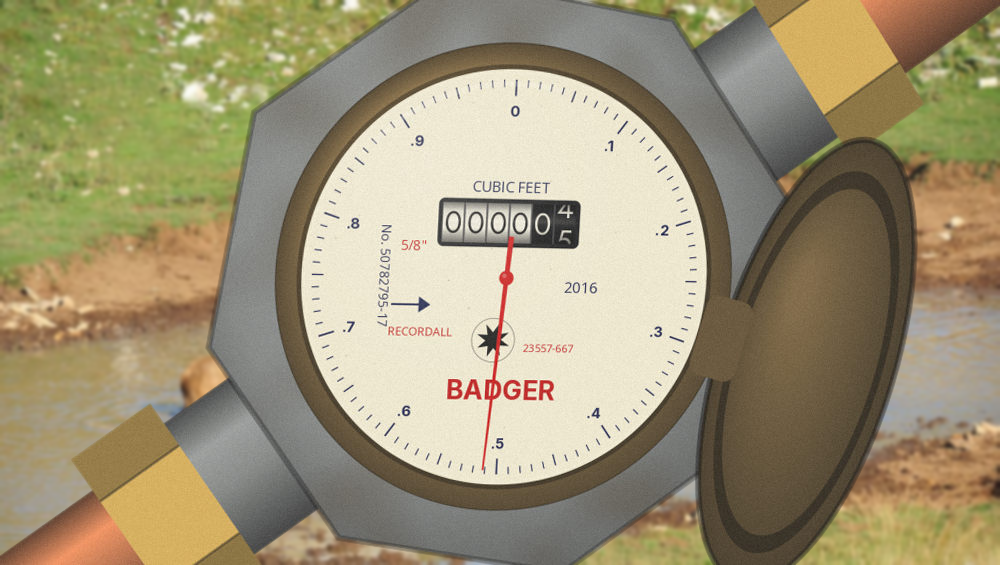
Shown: value=4.51 unit=ft³
